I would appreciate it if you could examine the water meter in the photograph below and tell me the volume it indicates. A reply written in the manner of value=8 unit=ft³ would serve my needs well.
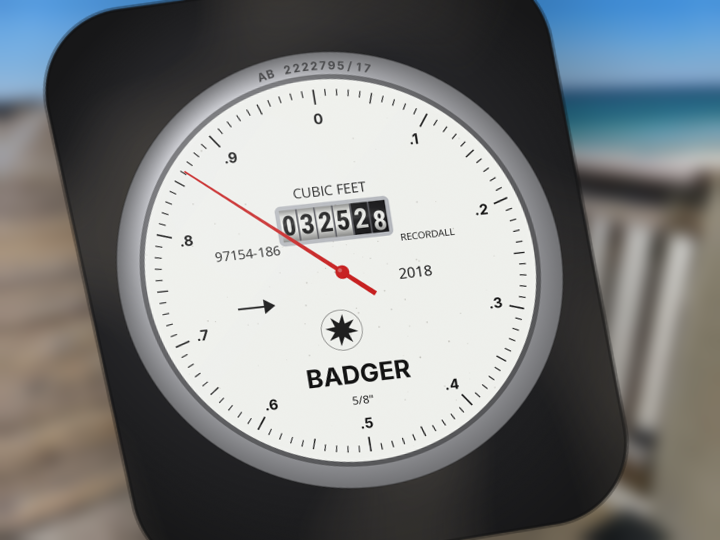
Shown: value=32527.86 unit=ft³
